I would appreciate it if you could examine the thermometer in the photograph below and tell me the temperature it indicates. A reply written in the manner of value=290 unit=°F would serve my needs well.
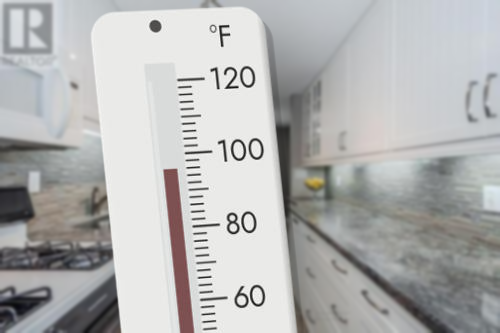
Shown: value=96 unit=°F
